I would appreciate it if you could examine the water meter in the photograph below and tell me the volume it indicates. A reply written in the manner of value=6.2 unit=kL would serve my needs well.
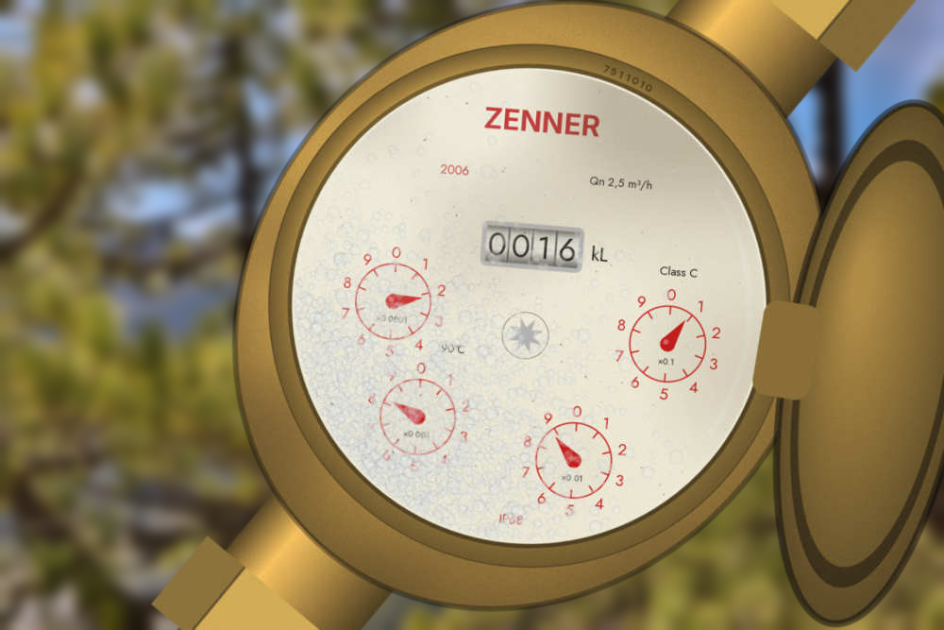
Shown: value=16.0882 unit=kL
